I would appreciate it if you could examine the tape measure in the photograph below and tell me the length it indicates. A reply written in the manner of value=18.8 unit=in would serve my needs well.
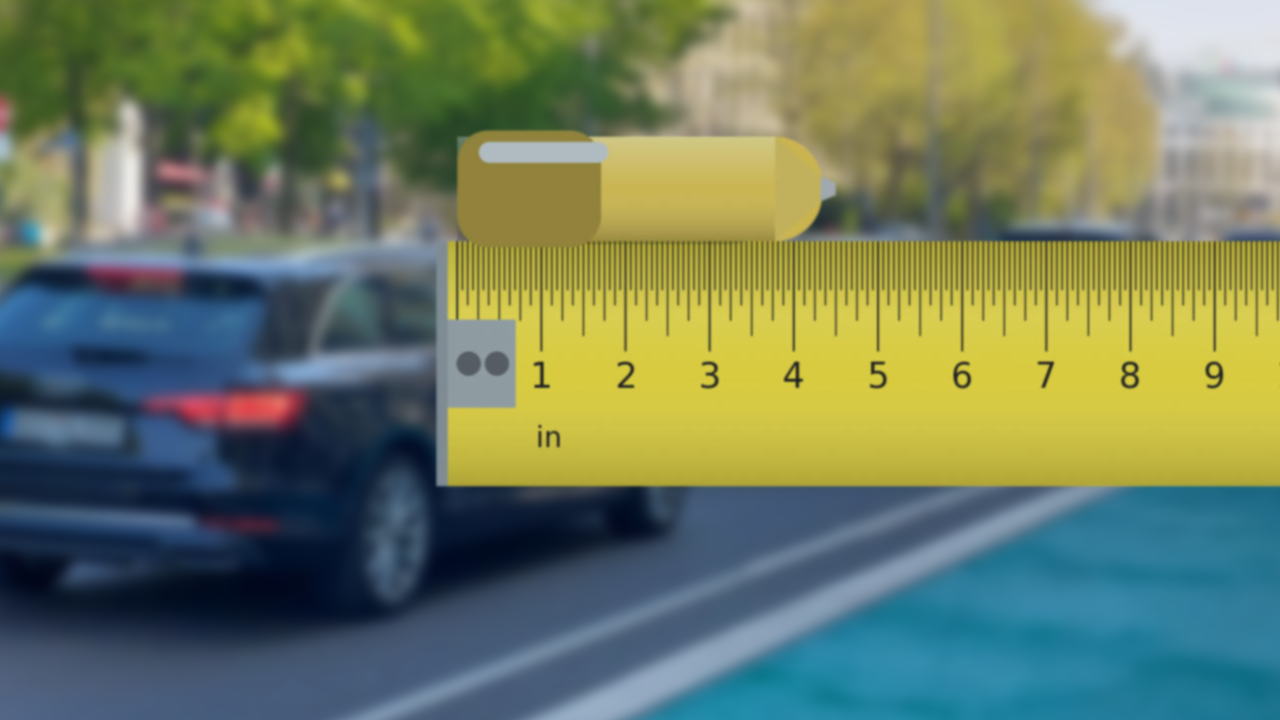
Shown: value=4.5 unit=in
